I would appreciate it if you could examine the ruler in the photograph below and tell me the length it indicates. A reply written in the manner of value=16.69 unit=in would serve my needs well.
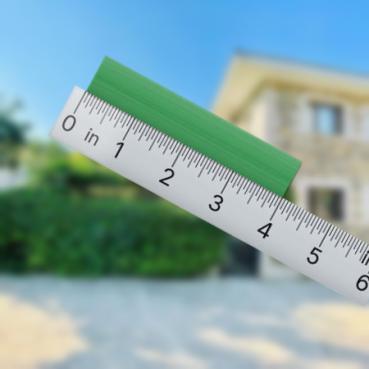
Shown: value=4 unit=in
